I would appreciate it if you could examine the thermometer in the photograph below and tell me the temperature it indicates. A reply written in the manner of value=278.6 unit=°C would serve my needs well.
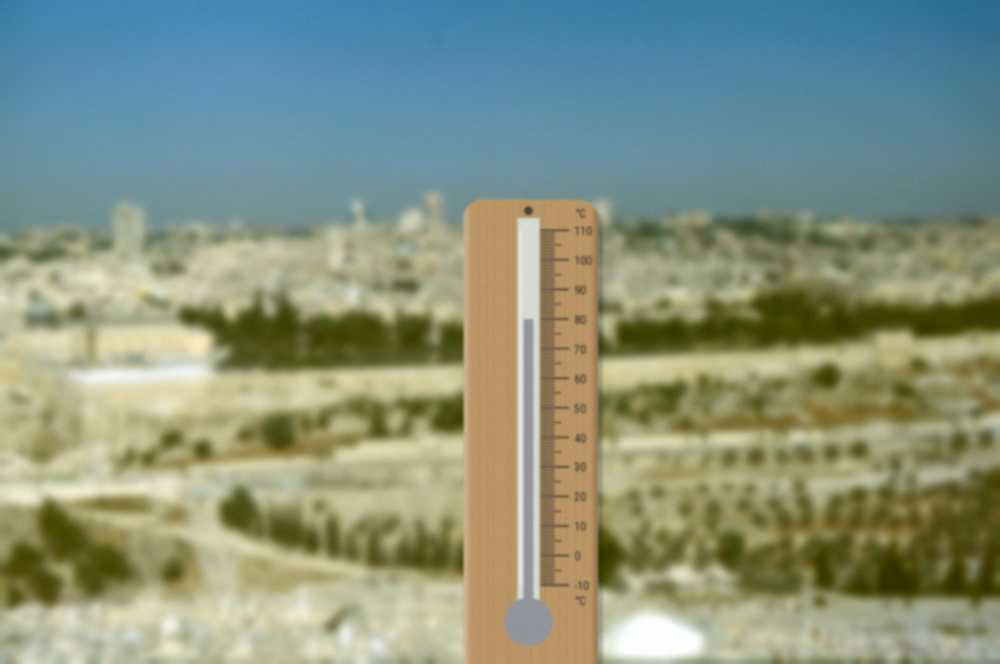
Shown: value=80 unit=°C
